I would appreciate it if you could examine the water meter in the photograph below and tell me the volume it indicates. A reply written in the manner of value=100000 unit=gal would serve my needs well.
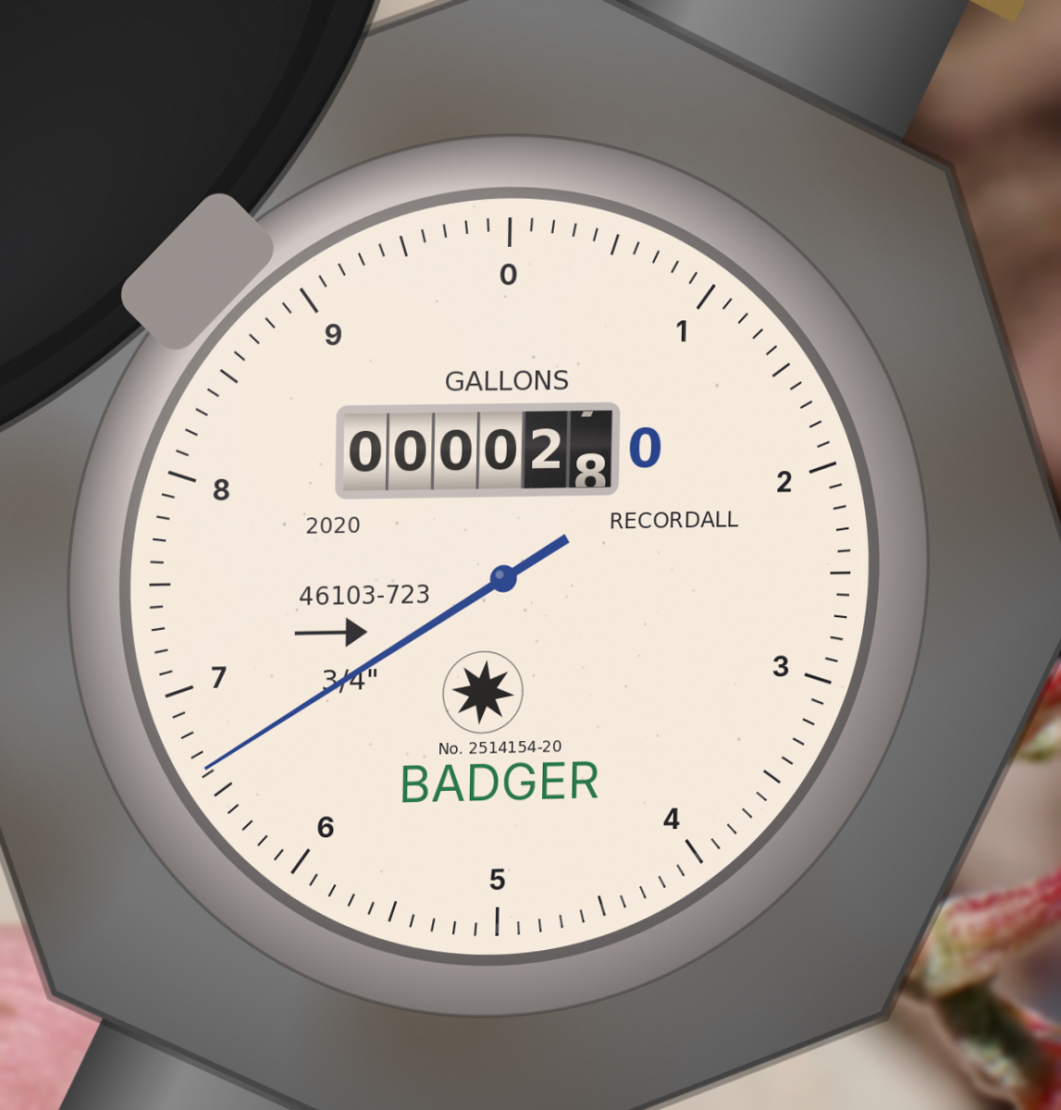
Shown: value=276.6 unit=gal
